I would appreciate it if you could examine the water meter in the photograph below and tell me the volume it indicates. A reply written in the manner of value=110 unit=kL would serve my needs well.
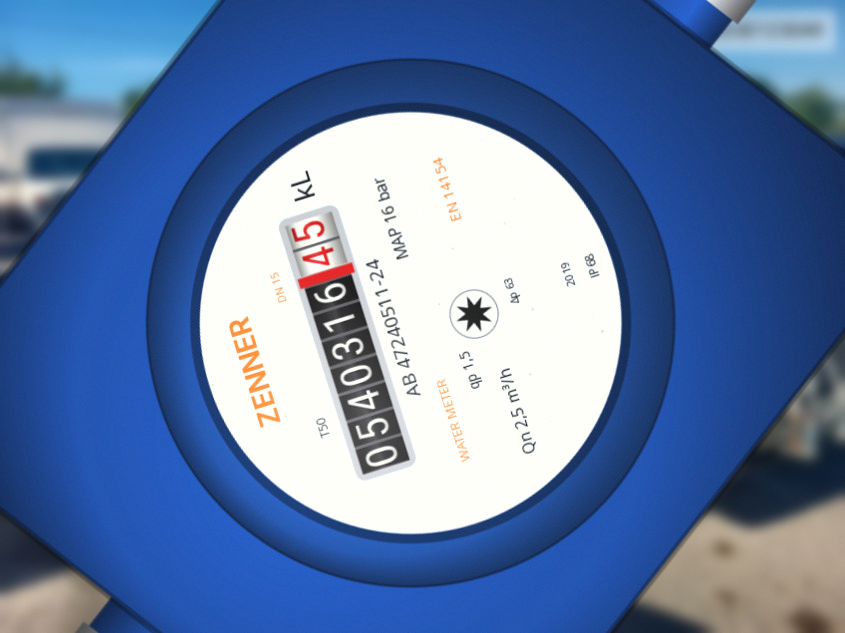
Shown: value=540316.45 unit=kL
